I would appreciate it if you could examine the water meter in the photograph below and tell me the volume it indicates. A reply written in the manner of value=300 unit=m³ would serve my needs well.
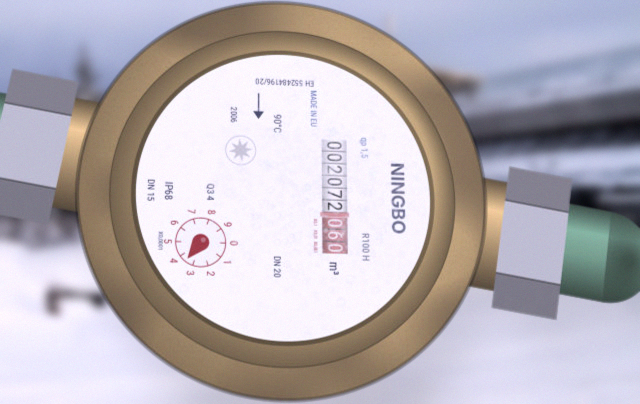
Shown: value=2072.0603 unit=m³
